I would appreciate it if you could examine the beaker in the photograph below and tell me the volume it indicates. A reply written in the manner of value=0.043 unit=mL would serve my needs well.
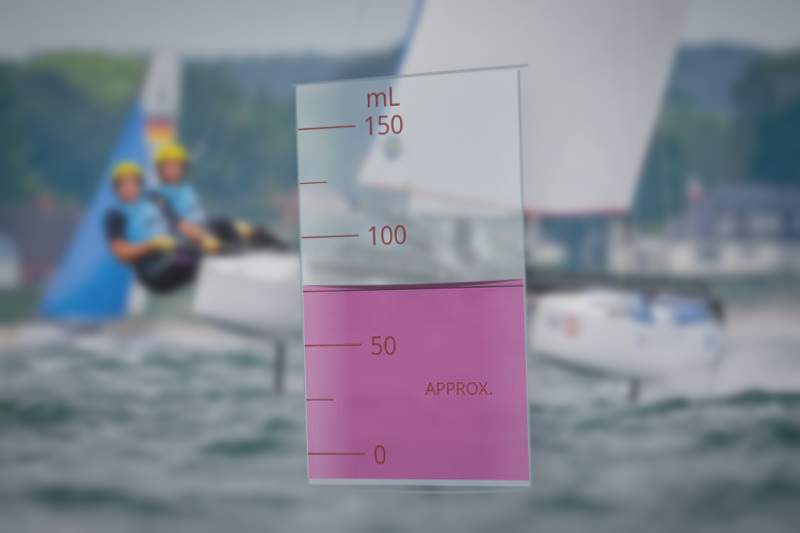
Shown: value=75 unit=mL
